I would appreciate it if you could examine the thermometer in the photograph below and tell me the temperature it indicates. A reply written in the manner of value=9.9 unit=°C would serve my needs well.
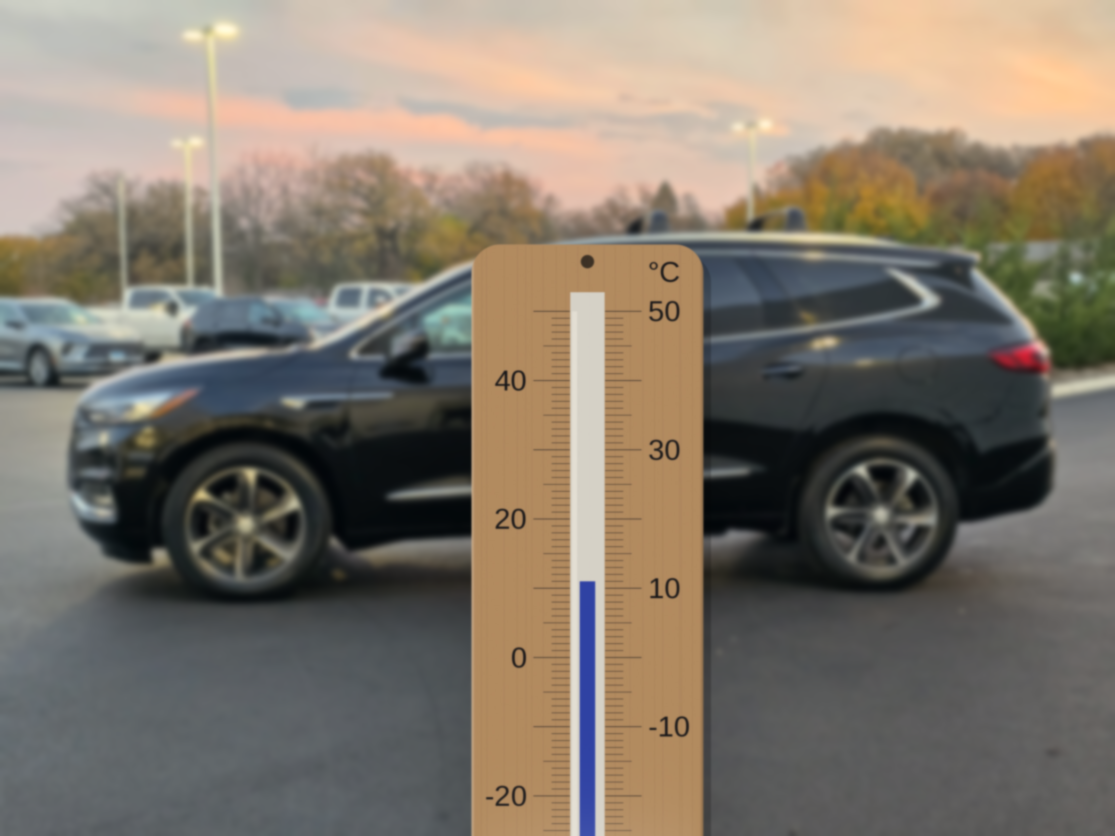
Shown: value=11 unit=°C
